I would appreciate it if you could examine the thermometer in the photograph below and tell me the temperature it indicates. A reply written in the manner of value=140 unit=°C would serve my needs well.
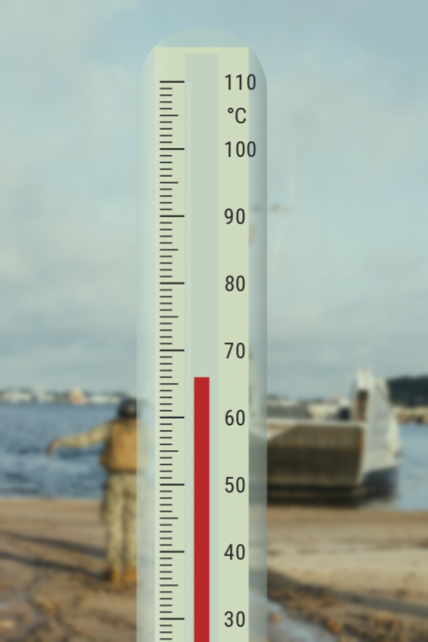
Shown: value=66 unit=°C
